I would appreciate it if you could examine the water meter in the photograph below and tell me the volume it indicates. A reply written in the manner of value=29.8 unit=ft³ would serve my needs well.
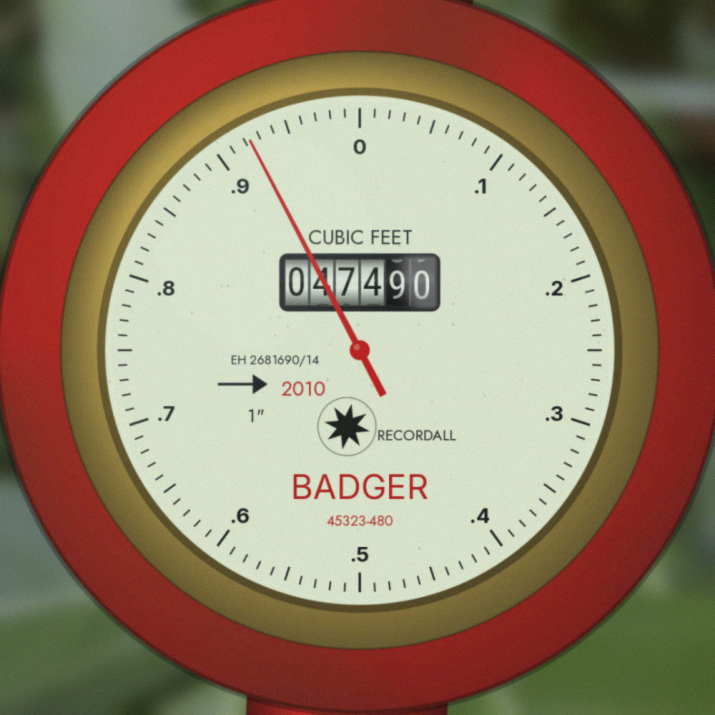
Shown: value=47489.92 unit=ft³
